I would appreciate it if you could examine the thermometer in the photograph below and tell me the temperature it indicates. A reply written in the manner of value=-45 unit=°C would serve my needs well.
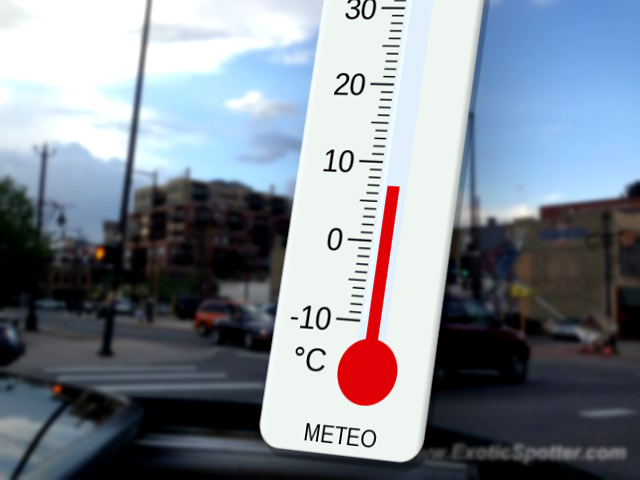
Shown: value=7 unit=°C
